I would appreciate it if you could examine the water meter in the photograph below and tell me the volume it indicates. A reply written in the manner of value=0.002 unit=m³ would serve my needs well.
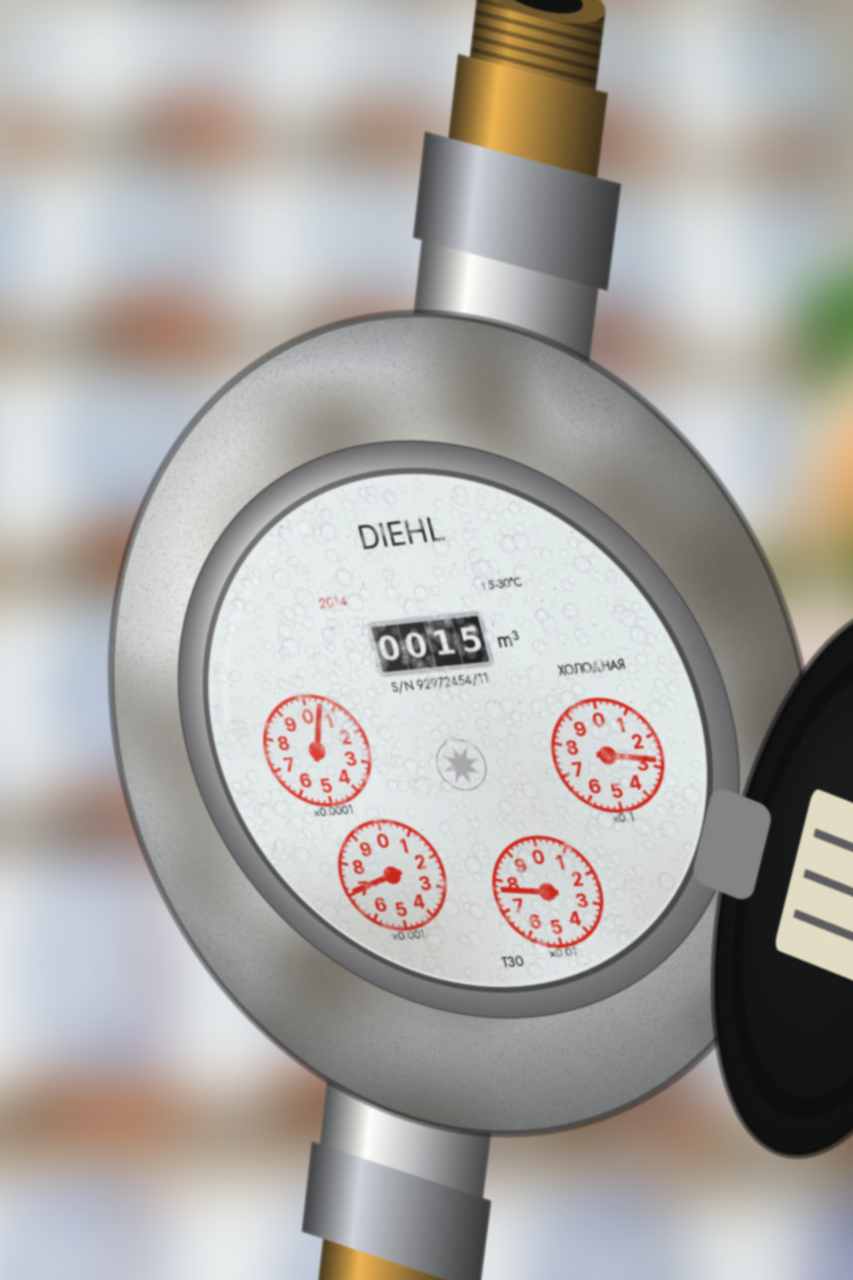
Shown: value=15.2770 unit=m³
